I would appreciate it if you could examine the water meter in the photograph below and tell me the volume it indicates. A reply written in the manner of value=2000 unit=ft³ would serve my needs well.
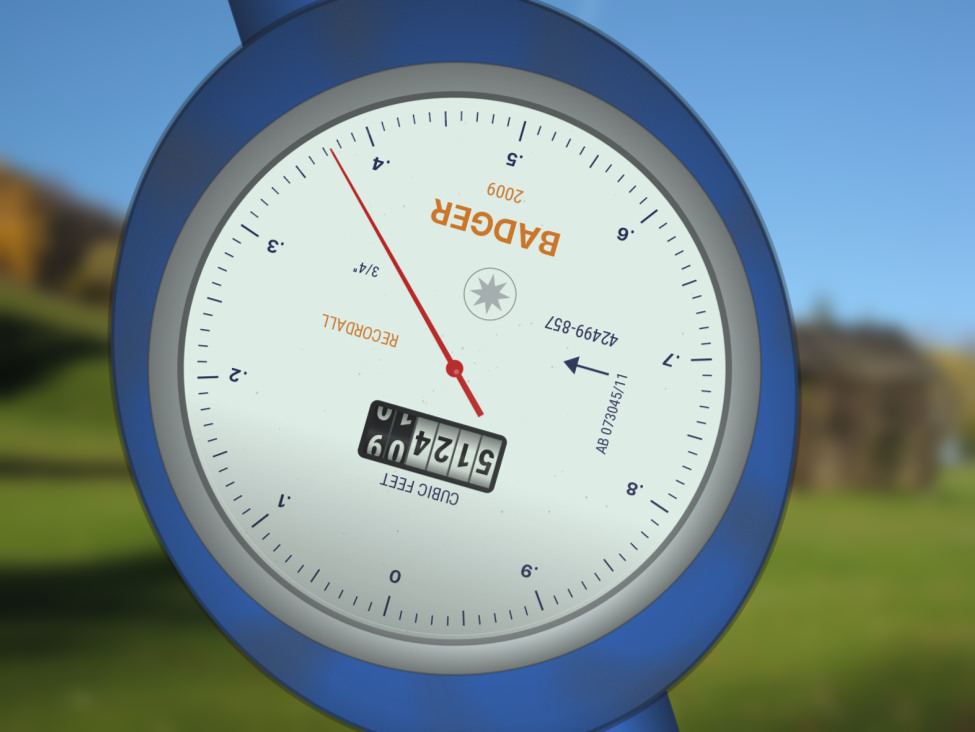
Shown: value=512409.37 unit=ft³
